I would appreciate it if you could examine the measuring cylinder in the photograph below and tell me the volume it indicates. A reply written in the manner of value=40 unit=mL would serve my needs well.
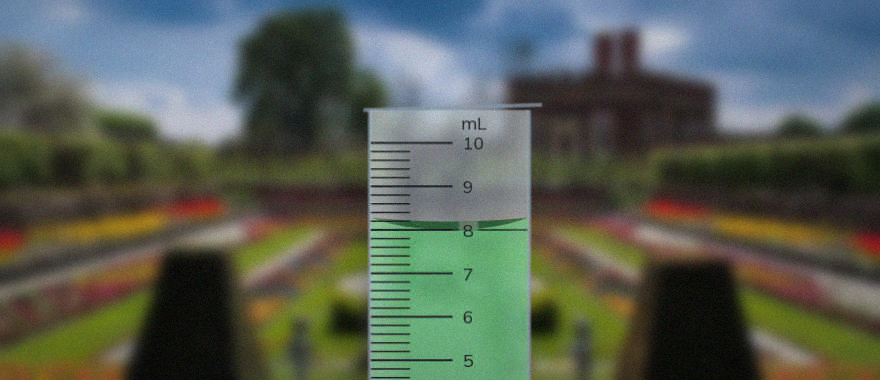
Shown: value=8 unit=mL
